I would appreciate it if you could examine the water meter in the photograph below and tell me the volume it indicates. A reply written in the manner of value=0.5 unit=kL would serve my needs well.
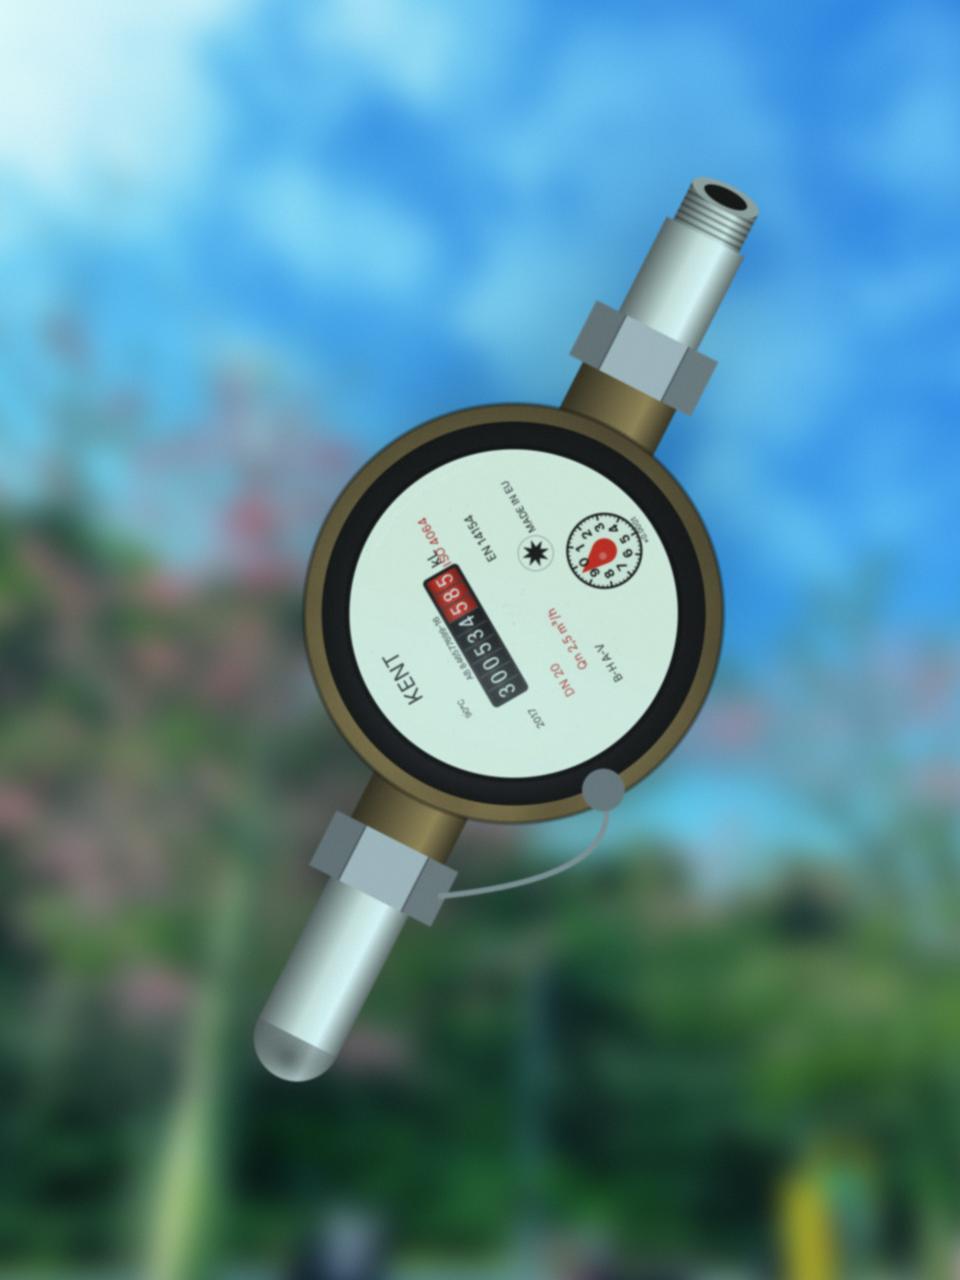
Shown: value=300534.5849 unit=kL
